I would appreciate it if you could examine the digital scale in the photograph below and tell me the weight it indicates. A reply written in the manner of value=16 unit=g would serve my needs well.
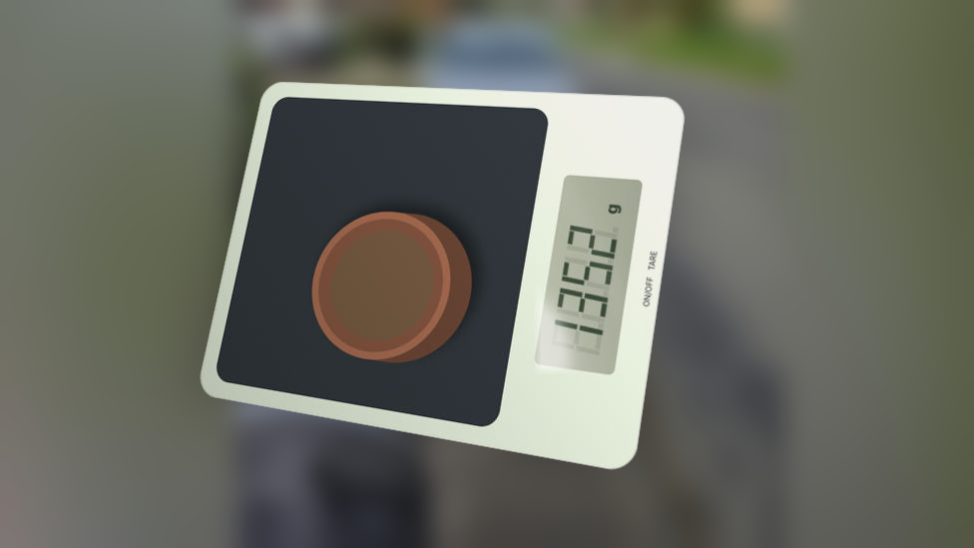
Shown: value=1352 unit=g
